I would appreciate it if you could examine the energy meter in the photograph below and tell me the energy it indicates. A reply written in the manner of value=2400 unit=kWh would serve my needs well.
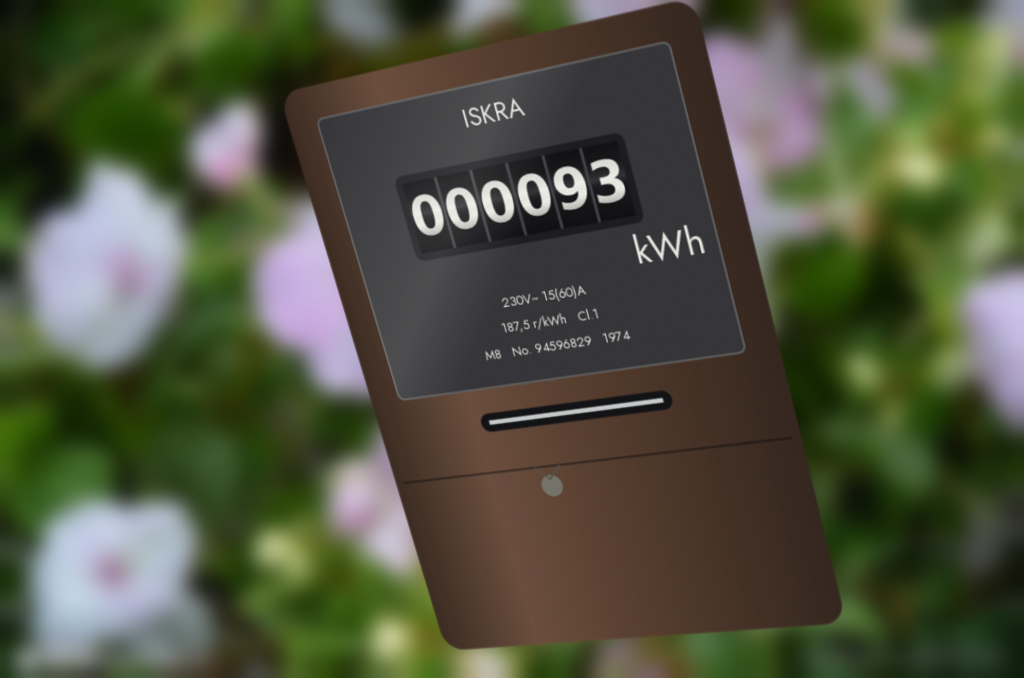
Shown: value=93 unit=kWh
